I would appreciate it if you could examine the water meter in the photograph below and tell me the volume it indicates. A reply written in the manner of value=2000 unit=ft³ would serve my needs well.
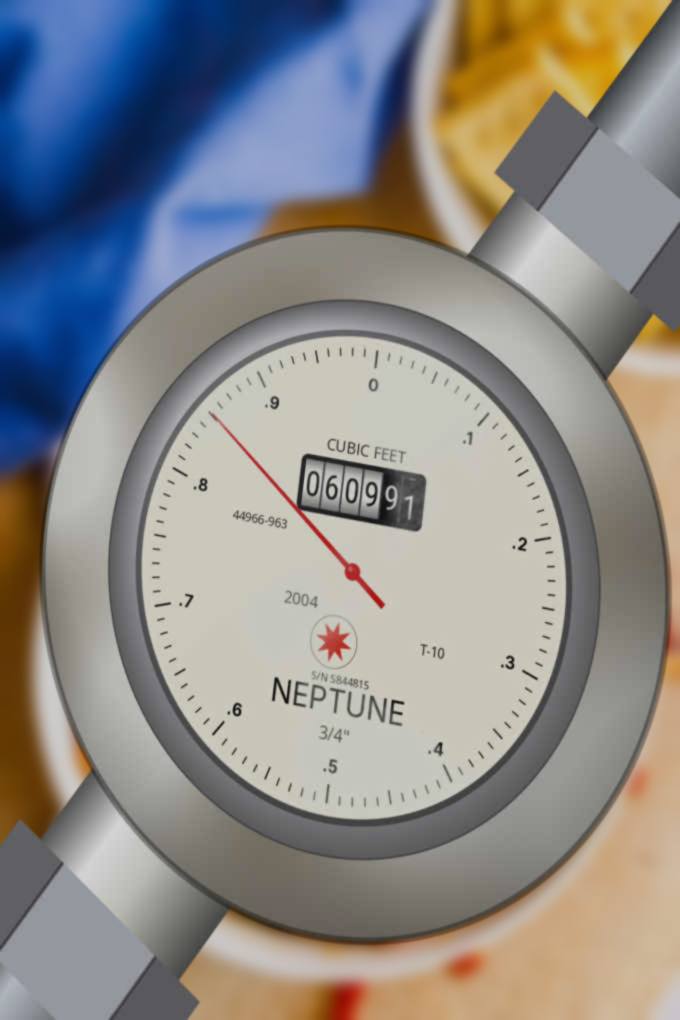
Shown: value=60990.85 unit=ft³
